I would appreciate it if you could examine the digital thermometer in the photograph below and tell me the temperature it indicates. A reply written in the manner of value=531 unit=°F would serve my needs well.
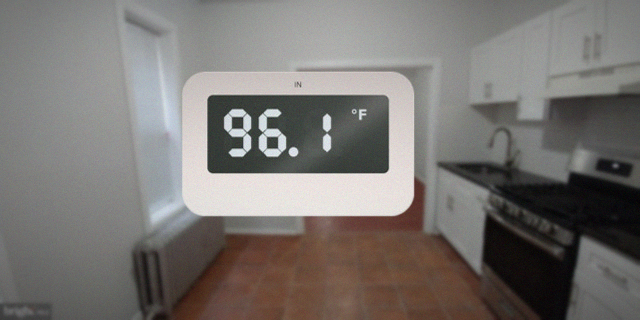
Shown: value=96.1 unit=°F
